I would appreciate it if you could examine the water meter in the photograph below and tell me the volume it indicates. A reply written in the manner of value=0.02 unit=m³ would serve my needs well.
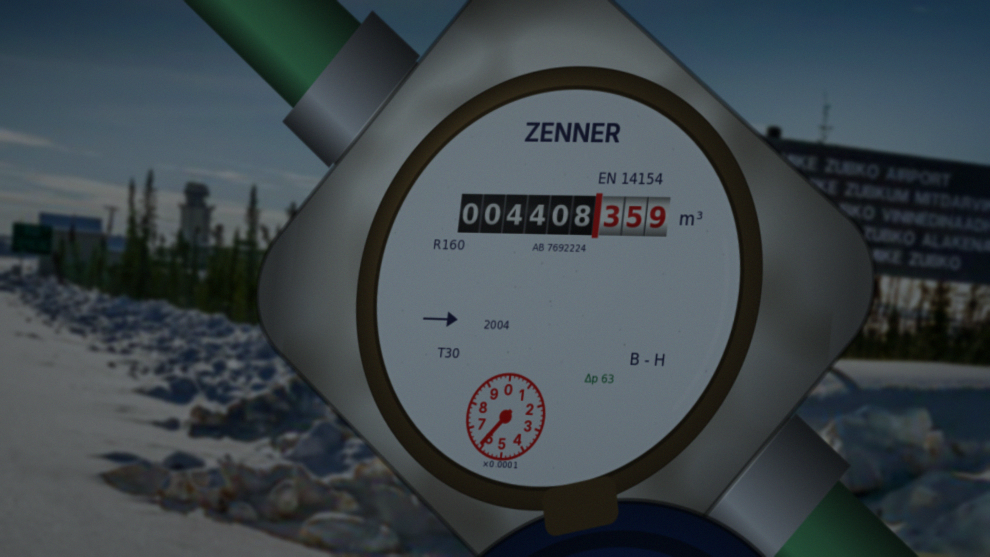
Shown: value=4408.3596 unit=m³
